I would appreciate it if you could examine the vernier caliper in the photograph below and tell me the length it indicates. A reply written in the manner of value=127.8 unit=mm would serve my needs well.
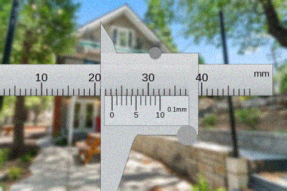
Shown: value=23.2 unit=mm
